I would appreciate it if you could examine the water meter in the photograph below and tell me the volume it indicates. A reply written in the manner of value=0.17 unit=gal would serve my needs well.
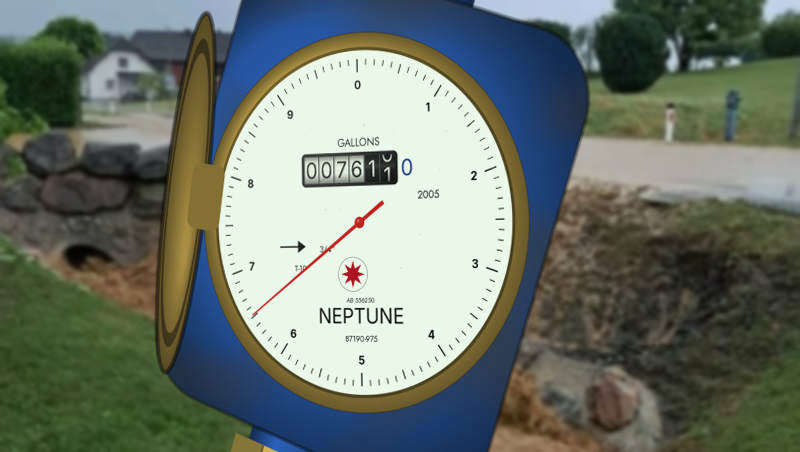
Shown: value=76106.5 unit=gal
